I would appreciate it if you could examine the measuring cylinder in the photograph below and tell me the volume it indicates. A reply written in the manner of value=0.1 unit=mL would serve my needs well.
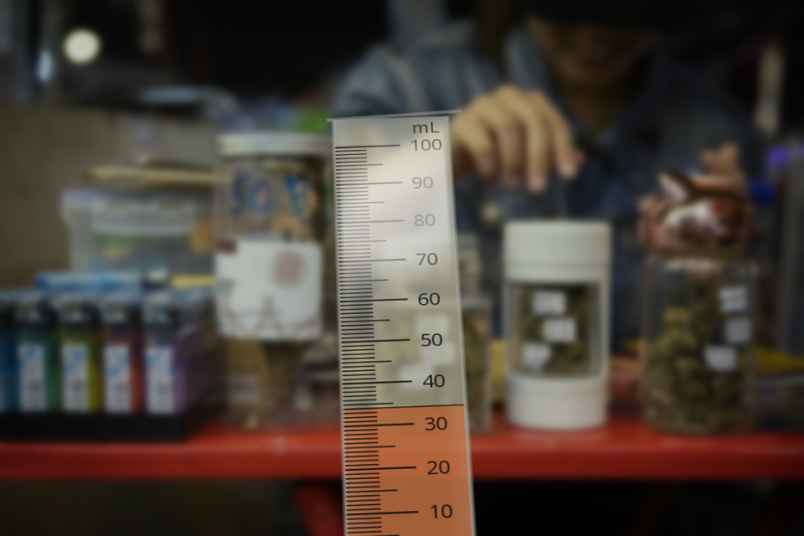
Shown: value=34 unit=mL
